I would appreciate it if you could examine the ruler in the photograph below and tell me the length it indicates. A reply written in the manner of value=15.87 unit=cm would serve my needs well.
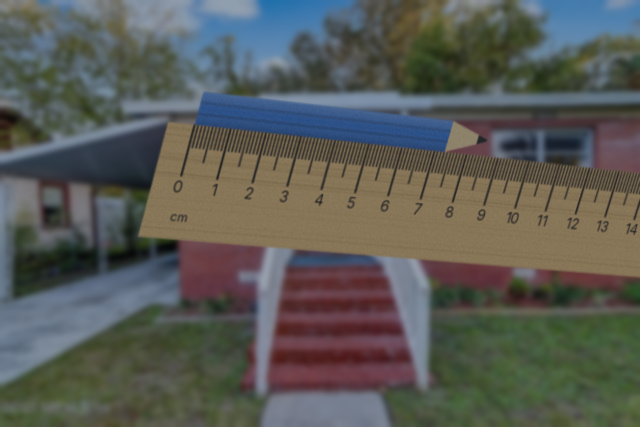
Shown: value=8.5 unit=cm
